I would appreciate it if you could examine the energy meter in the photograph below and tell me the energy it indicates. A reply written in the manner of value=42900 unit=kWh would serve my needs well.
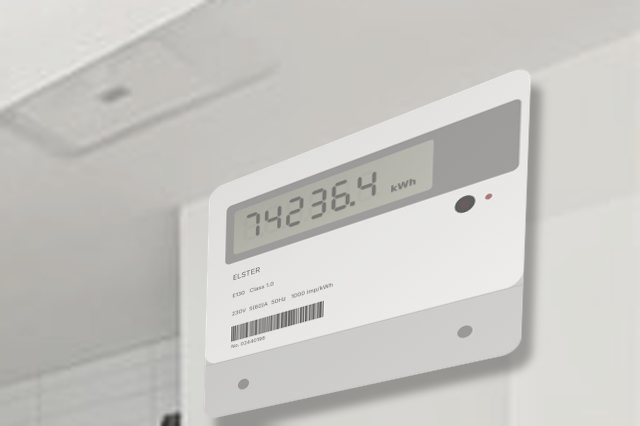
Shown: value=74236.4 unit=kWh
